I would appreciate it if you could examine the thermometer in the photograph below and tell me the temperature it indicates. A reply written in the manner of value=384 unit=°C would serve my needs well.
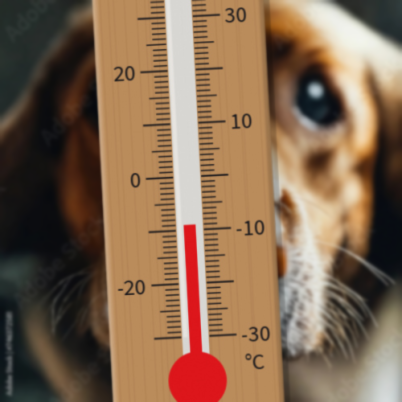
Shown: value=-9 unit=°C
